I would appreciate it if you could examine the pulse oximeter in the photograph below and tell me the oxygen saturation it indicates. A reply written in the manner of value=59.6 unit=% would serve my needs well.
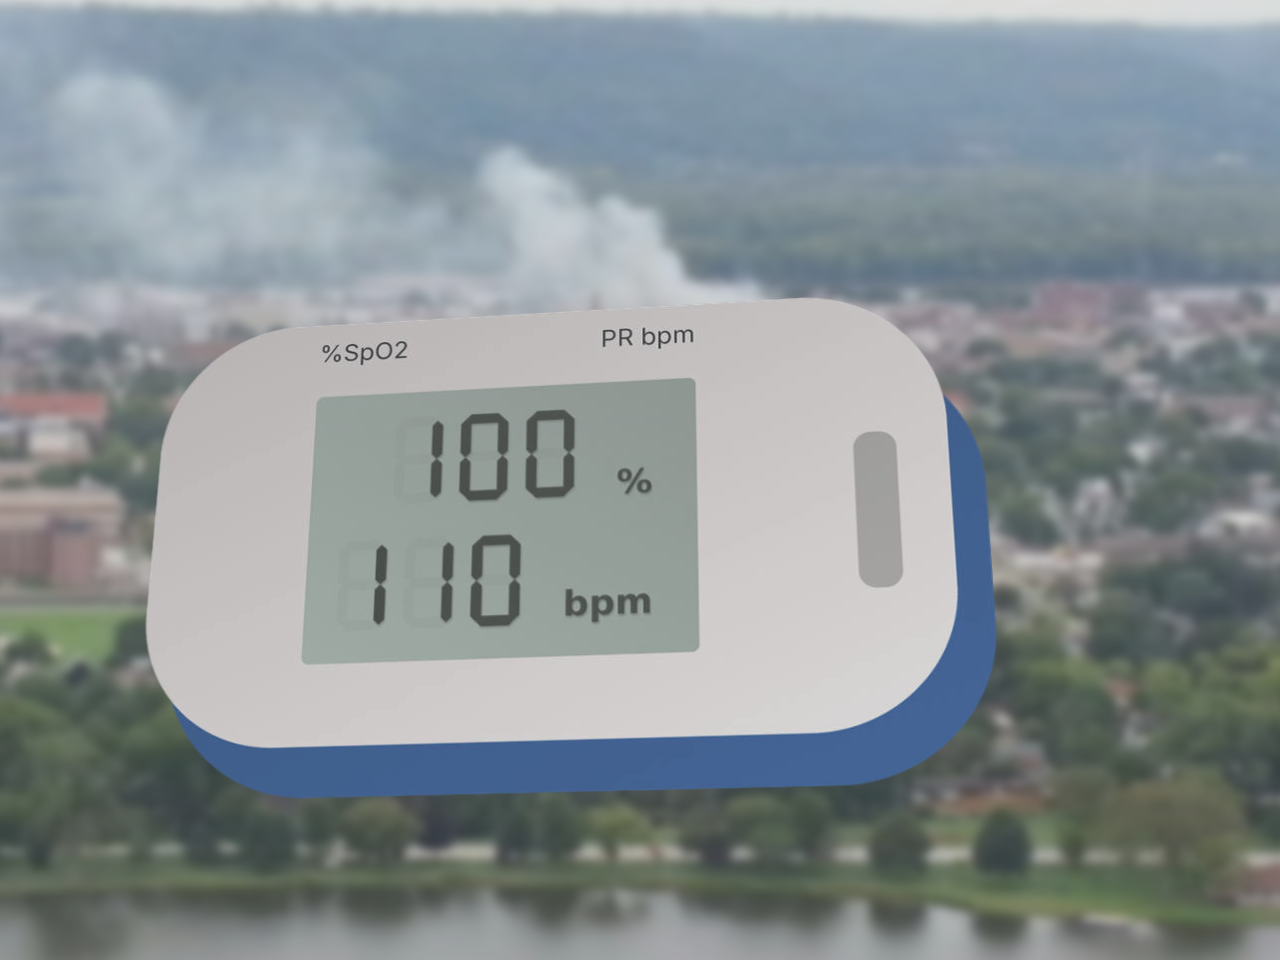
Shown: value=100 unit=%
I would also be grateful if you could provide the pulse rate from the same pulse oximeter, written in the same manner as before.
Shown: value=110 unit=bpm
